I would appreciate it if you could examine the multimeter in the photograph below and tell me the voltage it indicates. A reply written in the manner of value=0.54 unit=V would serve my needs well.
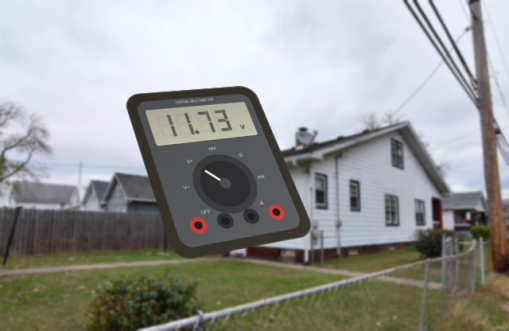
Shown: value=11.73 unit=V
